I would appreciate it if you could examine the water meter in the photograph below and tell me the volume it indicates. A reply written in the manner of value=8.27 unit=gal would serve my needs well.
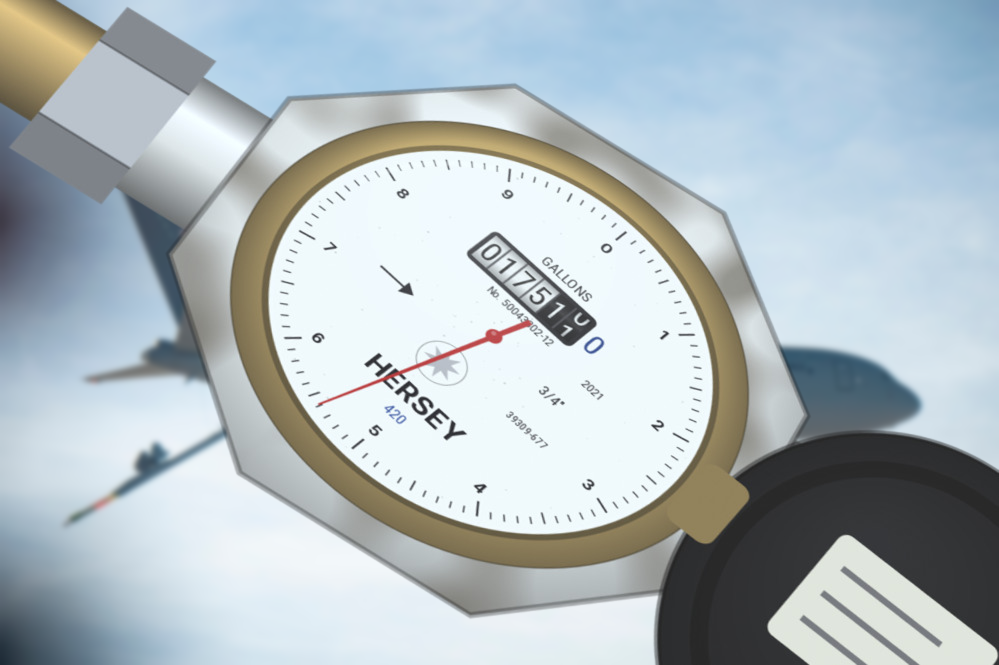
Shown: value=175105.4 unit=gal
